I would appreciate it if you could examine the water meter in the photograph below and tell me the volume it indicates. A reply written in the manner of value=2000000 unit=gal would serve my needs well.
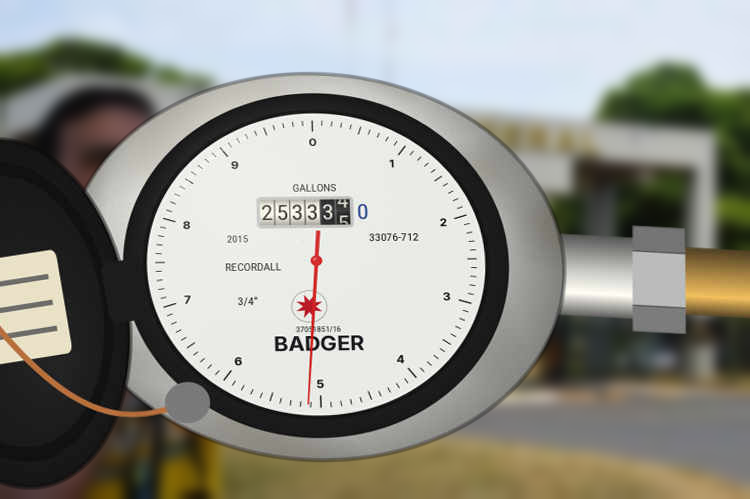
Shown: value=2533345.1 unit=gal
